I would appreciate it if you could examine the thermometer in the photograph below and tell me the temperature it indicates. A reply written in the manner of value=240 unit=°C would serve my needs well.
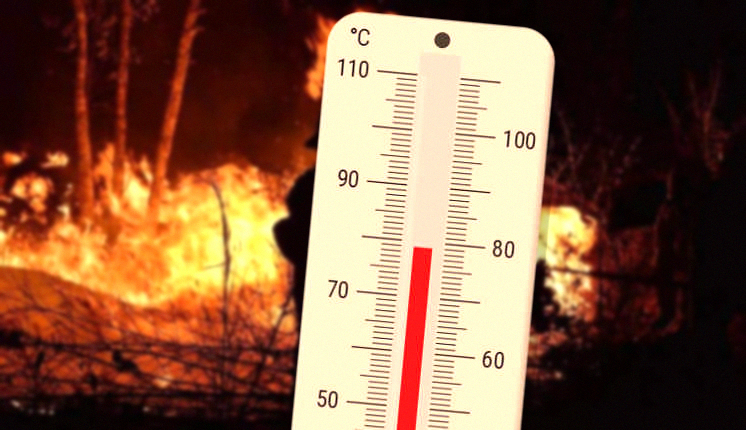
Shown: value=79 unit=°C
